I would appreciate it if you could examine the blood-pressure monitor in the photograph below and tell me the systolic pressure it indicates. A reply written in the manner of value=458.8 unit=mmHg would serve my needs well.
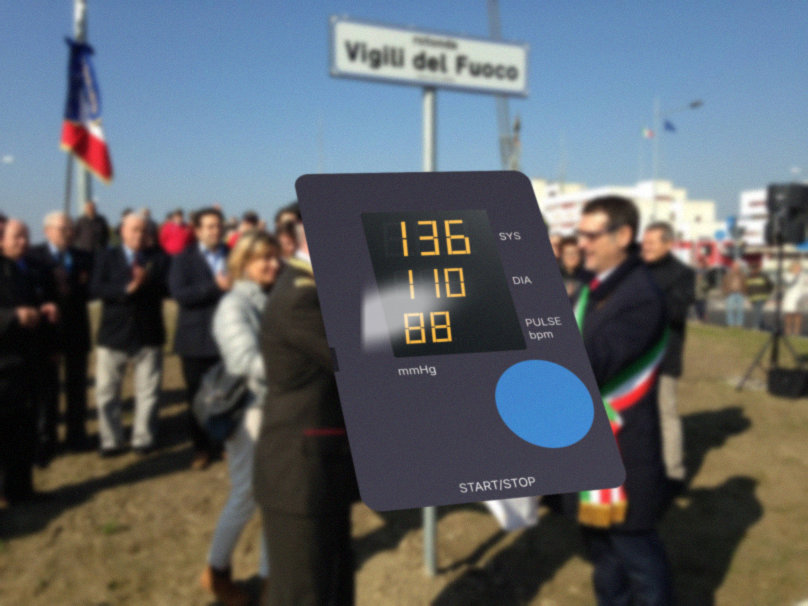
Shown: value=136 unit=mmHg
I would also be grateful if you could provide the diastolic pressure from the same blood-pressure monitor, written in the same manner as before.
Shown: value=110 unit=mmHg
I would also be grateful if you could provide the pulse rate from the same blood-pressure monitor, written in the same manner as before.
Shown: value=88 unit=bpm
